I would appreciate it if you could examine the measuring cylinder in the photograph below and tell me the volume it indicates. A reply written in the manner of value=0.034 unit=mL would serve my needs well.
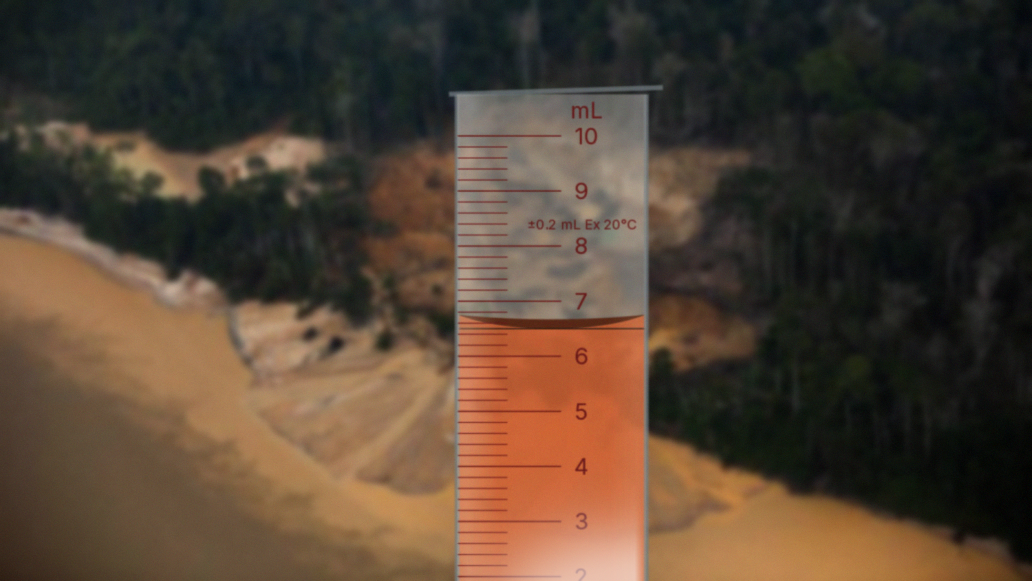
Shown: value=6.5 unit=mL
